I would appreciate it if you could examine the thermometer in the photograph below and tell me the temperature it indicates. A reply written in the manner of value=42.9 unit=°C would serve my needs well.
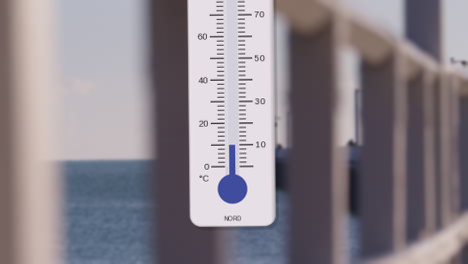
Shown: value=10 unit=°C
